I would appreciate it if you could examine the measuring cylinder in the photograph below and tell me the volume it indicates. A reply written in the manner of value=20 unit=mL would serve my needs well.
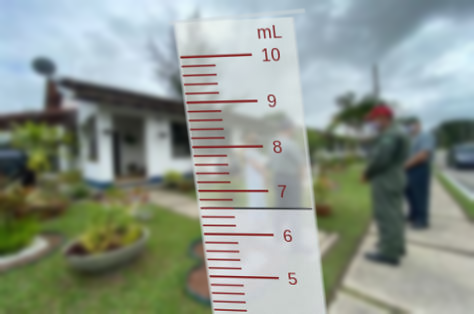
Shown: value=6.6 unit=mL
